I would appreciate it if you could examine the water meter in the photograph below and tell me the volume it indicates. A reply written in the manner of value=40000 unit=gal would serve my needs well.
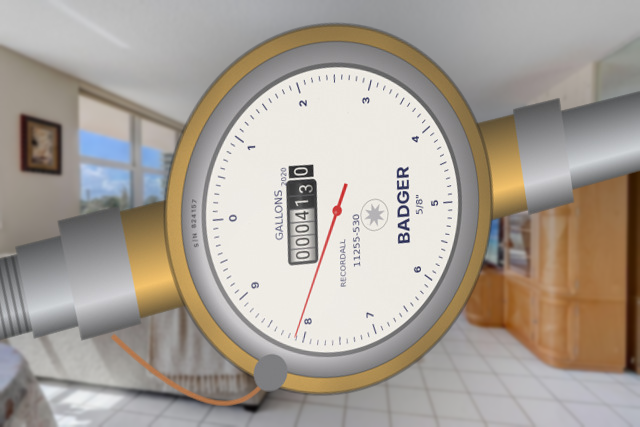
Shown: value=4128.1 unit=gal
